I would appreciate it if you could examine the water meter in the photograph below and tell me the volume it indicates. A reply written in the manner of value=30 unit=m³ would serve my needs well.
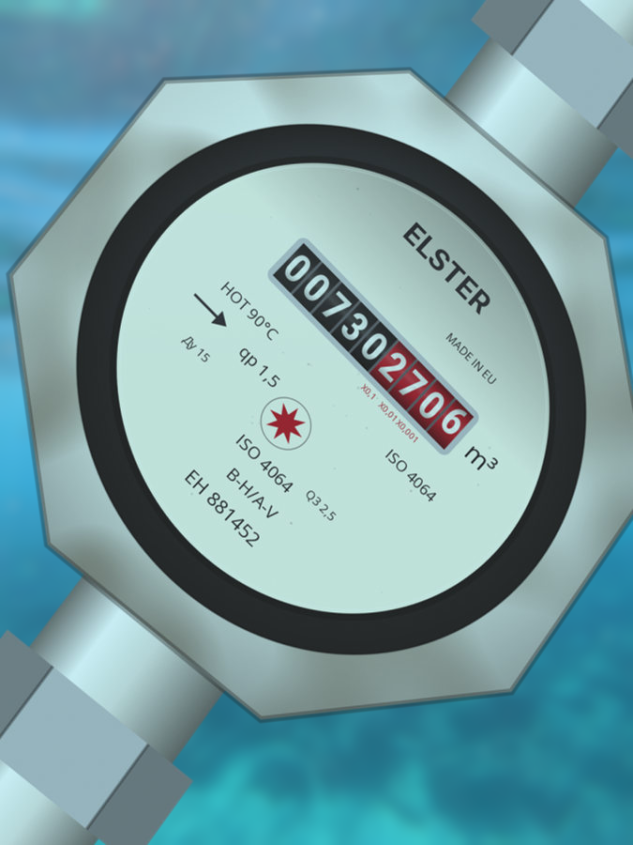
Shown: value=730.2706 unit=m³
